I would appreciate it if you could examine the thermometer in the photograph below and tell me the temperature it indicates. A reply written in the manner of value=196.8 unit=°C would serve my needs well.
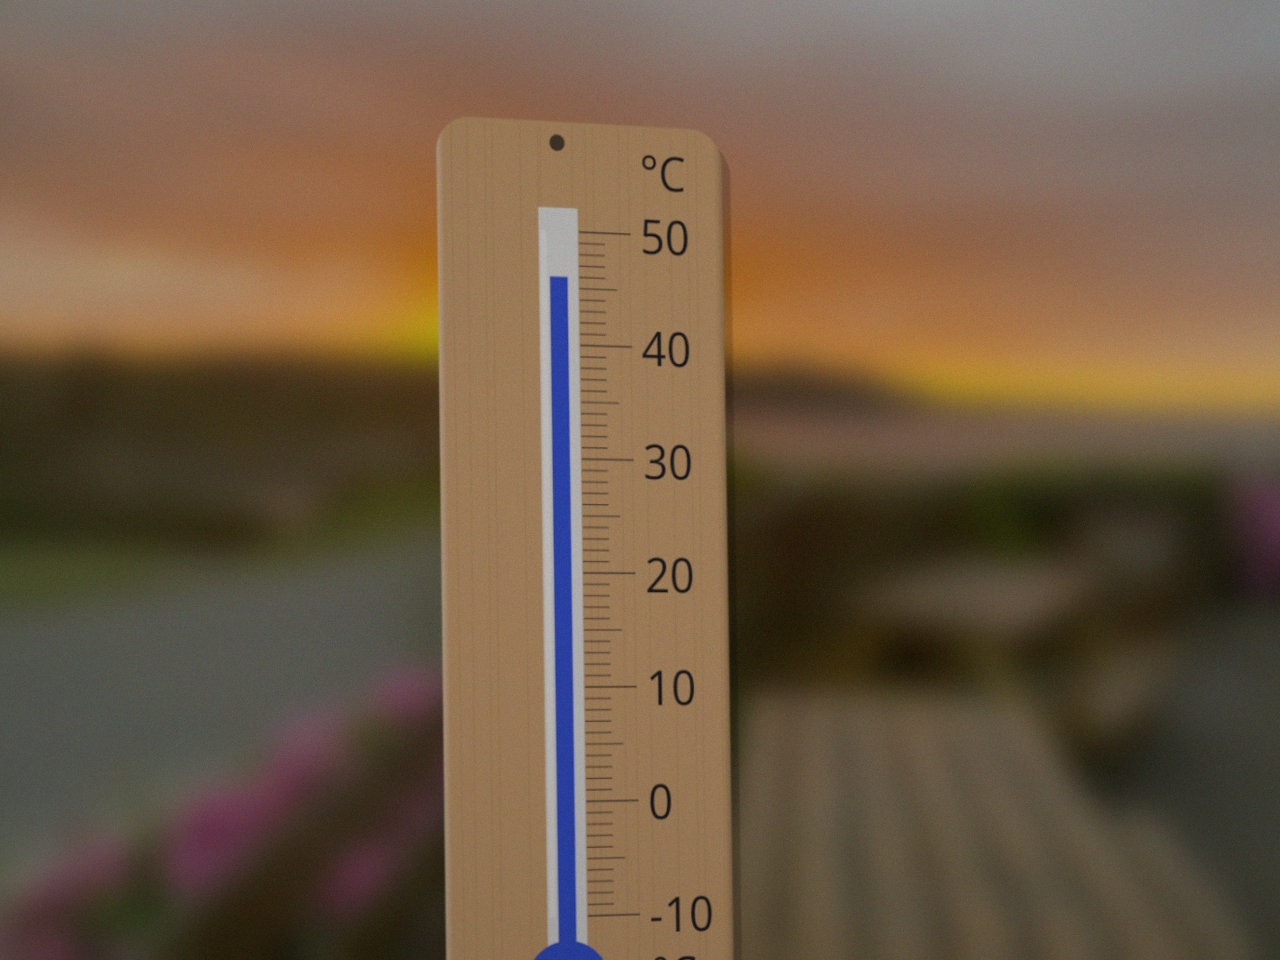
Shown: value=46 unit=°C
